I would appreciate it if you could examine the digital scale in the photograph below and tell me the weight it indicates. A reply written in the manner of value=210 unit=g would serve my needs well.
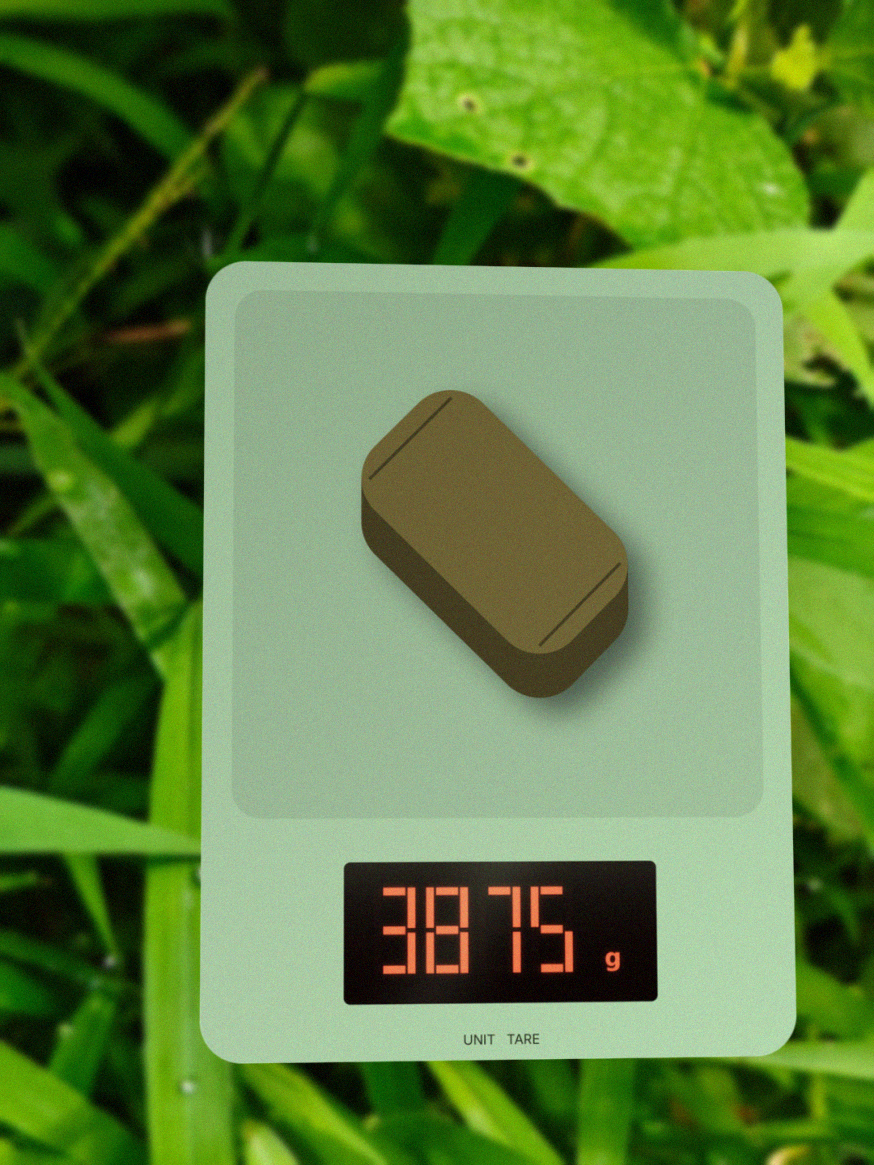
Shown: value=3875 unit=g
